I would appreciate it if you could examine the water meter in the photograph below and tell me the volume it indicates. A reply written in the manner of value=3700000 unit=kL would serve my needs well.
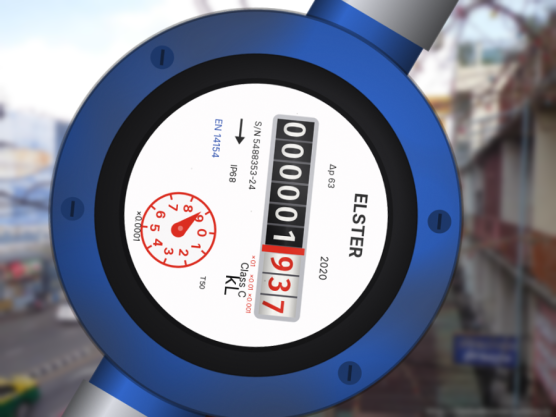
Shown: value=1.9368 unit=kL
